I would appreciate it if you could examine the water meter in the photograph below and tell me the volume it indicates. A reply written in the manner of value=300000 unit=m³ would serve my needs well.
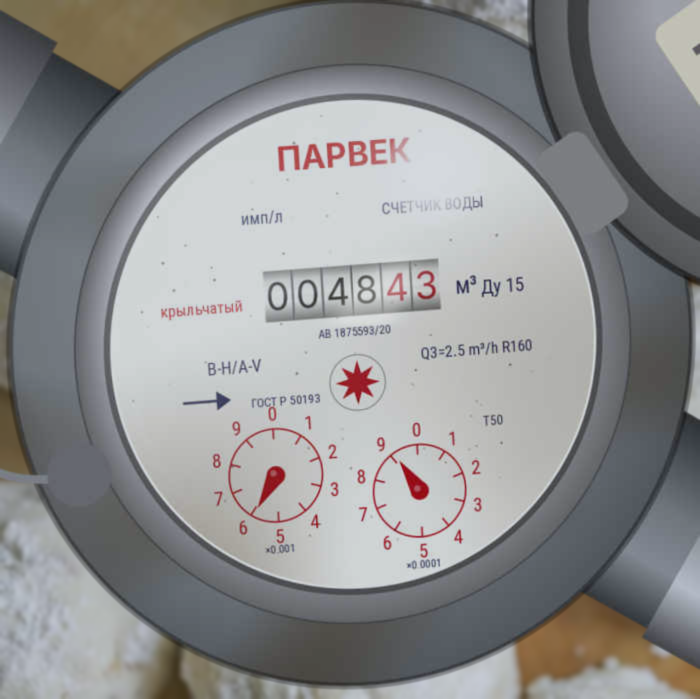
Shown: value=48.4359 unit=m³
